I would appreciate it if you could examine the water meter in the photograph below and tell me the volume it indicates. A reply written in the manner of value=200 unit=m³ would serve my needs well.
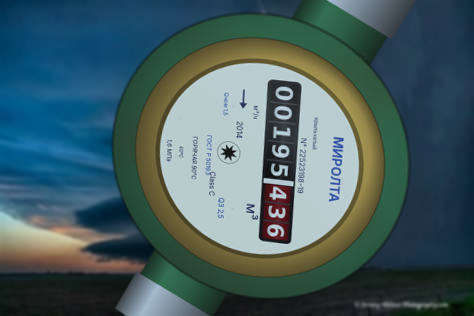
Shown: value=195.436 unit=m³
